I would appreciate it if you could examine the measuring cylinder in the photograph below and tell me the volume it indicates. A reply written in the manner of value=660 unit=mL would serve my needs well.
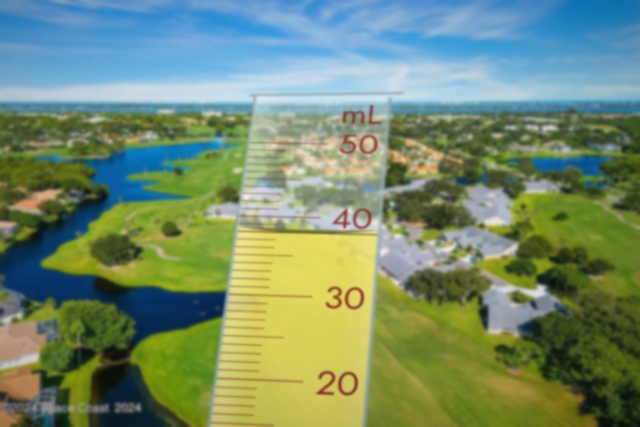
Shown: value=38 unit=mL
